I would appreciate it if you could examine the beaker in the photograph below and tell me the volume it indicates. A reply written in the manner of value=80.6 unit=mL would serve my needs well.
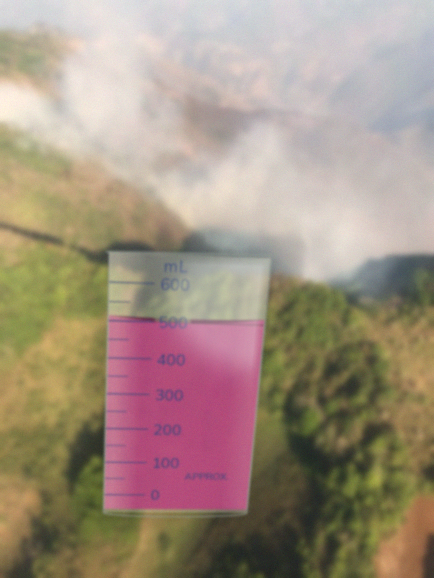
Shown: value=500 unit=mL
